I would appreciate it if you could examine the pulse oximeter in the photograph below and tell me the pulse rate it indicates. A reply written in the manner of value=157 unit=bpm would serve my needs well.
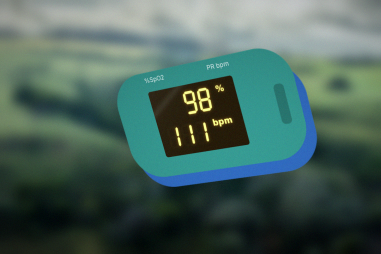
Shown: value=111 unit=bpm
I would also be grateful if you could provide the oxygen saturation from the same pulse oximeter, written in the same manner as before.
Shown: value=98 unit=%
